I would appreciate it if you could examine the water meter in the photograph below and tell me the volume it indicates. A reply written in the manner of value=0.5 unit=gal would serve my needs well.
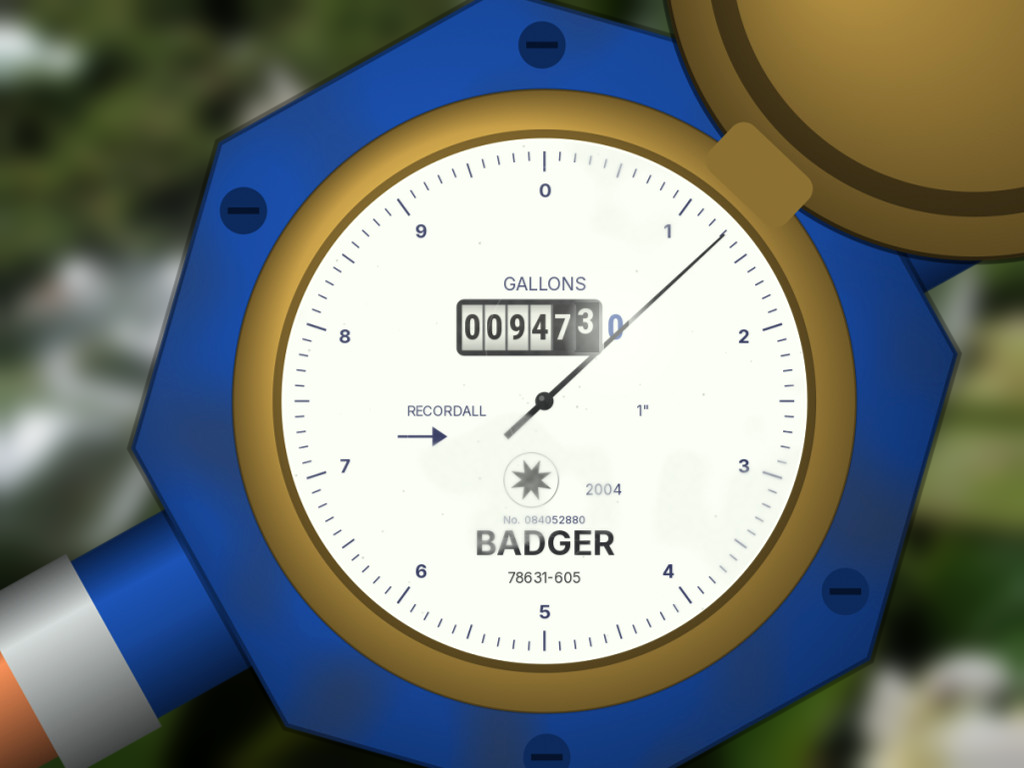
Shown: value=94731.3 unit=gal
